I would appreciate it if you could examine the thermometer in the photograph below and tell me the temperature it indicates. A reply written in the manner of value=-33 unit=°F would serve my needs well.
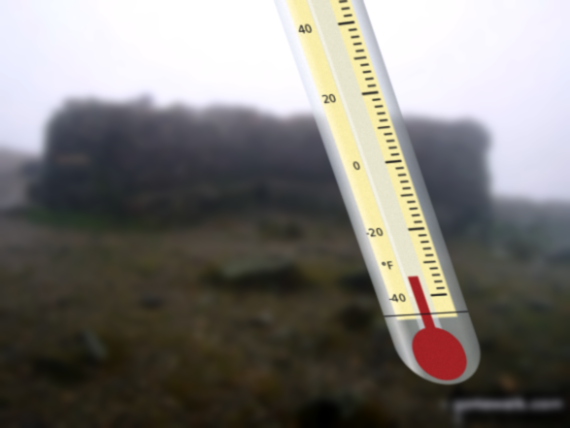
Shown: value=-34 unit=°F
